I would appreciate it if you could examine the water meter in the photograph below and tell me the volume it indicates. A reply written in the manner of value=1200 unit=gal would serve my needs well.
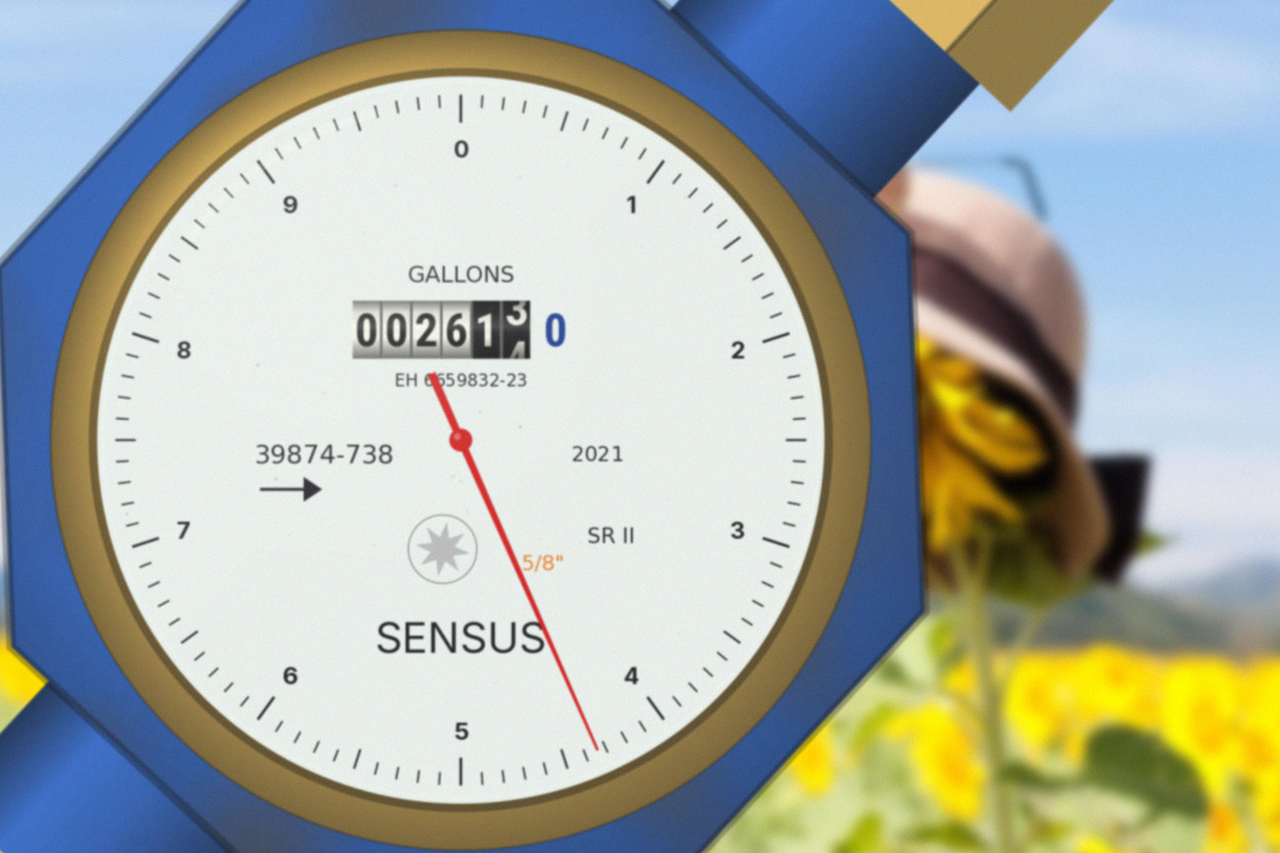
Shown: value=26134.3 unit=gal
